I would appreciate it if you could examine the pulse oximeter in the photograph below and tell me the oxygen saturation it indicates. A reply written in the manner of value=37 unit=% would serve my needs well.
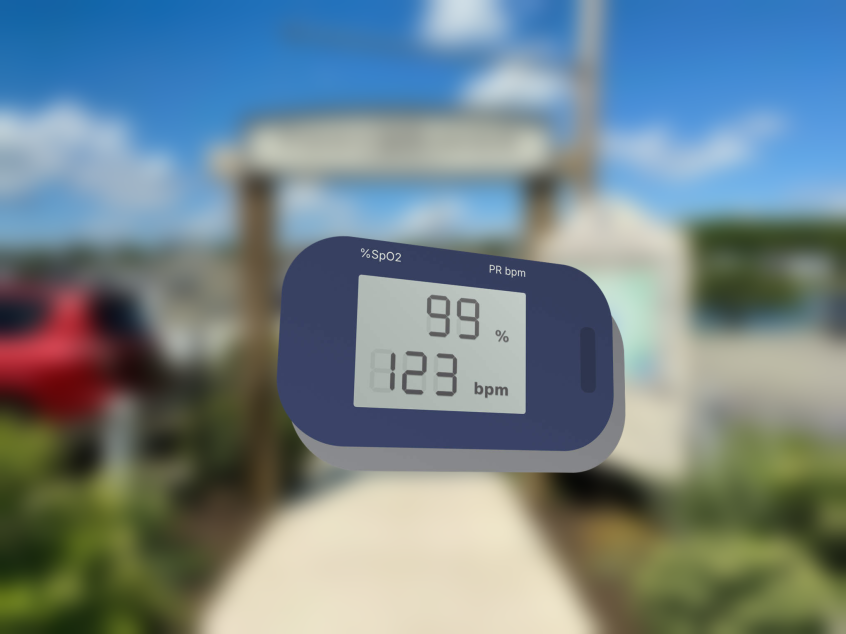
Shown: value=99 unit=%
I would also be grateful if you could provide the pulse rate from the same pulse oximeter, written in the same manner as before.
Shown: value=123 unit=bpm
